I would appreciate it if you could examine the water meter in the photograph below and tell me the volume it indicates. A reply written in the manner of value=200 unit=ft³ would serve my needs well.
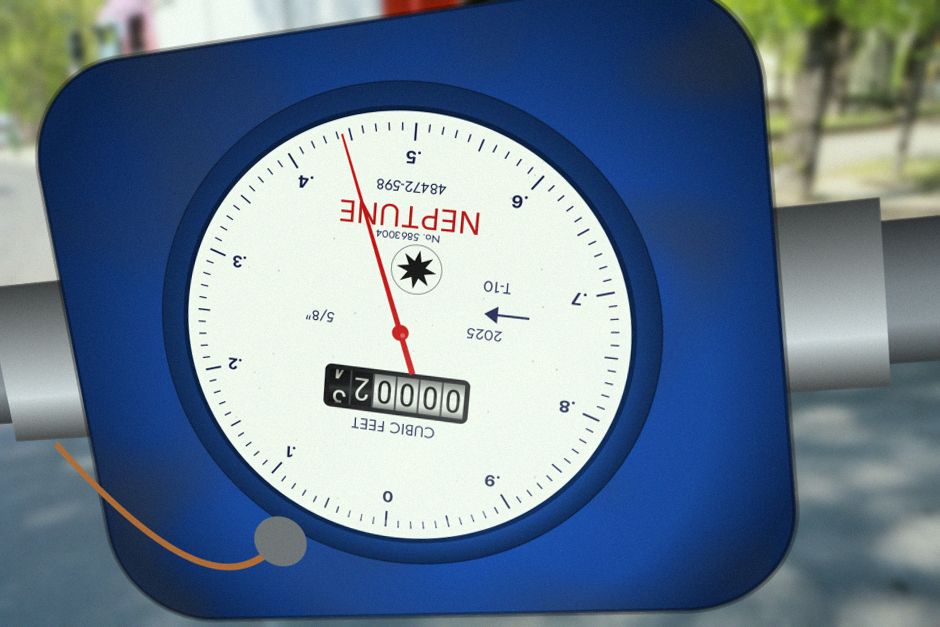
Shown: value=23.44 unit=ft³
